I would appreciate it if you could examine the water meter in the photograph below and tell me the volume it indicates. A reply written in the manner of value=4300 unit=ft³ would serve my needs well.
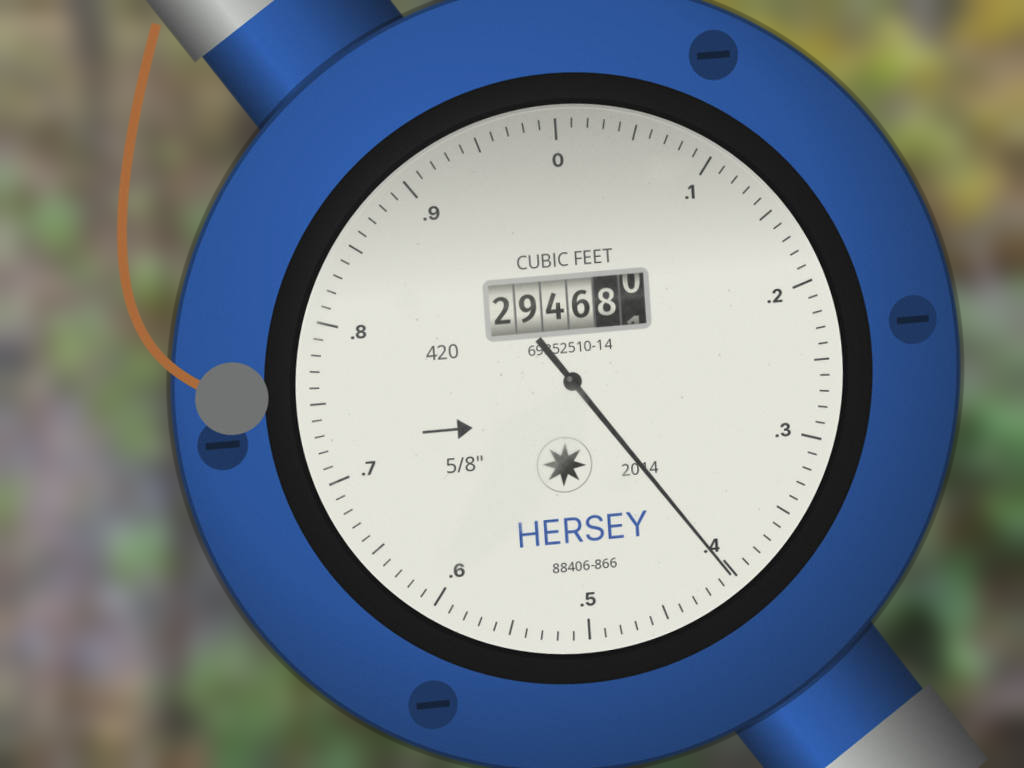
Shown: value=294680.40 unit=ft³
